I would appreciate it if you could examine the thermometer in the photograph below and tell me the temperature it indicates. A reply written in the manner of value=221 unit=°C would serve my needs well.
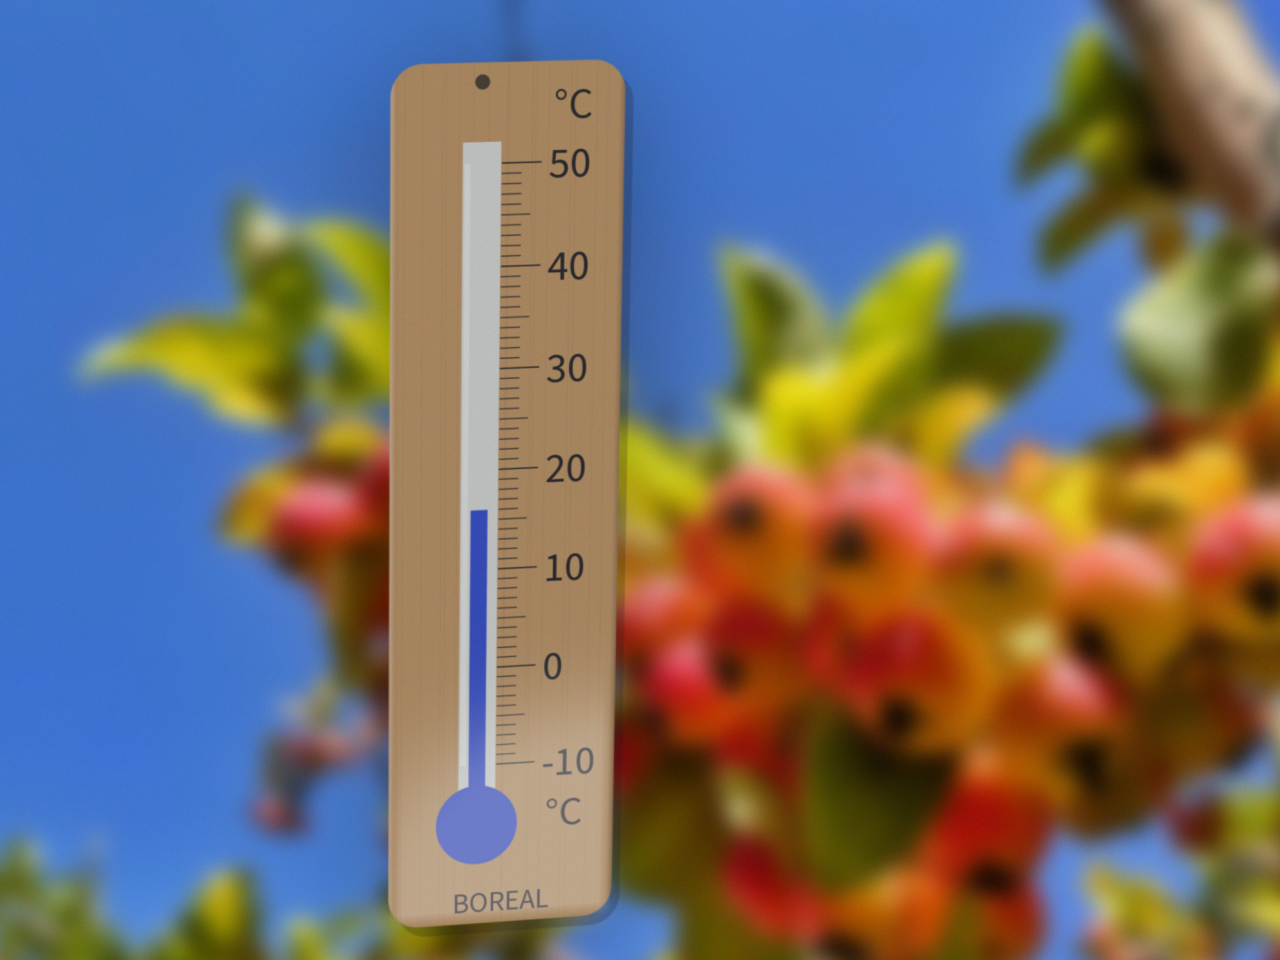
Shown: value=16 unit=°C
